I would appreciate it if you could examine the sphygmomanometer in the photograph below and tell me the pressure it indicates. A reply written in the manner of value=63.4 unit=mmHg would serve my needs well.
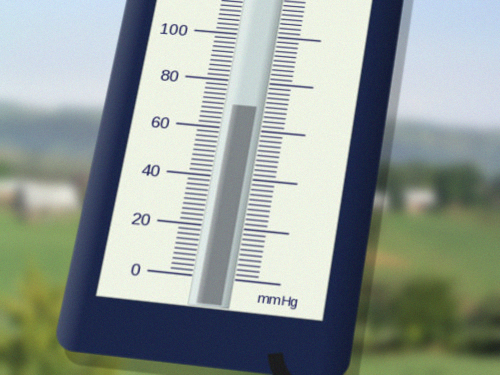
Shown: value=70 unit=mmHg
